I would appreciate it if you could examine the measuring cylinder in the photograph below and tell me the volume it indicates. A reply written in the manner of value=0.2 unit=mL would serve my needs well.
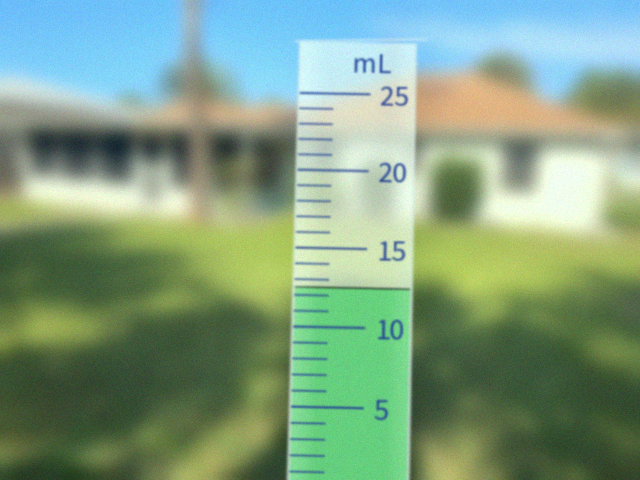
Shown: value=12.5 unit=mL
